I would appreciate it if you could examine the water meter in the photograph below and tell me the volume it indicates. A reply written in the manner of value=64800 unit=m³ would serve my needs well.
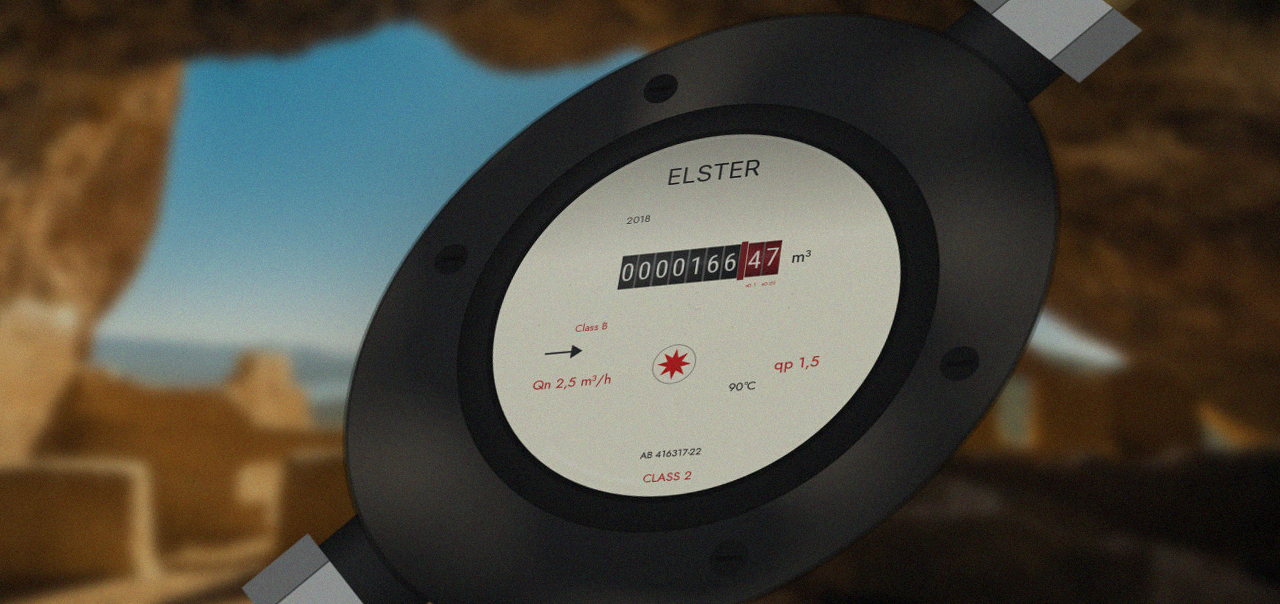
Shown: value=166.47 unit=m³
